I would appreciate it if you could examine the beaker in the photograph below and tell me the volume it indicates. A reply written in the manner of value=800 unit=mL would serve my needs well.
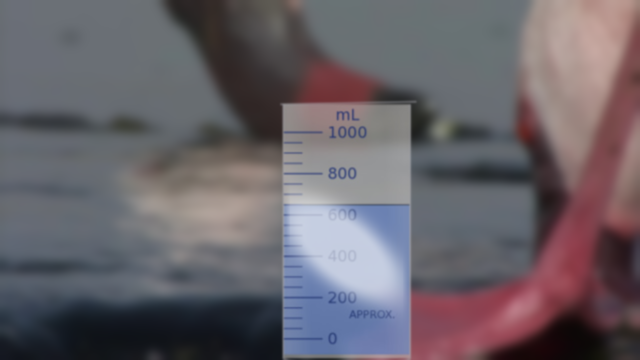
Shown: value=650 unit=mL
